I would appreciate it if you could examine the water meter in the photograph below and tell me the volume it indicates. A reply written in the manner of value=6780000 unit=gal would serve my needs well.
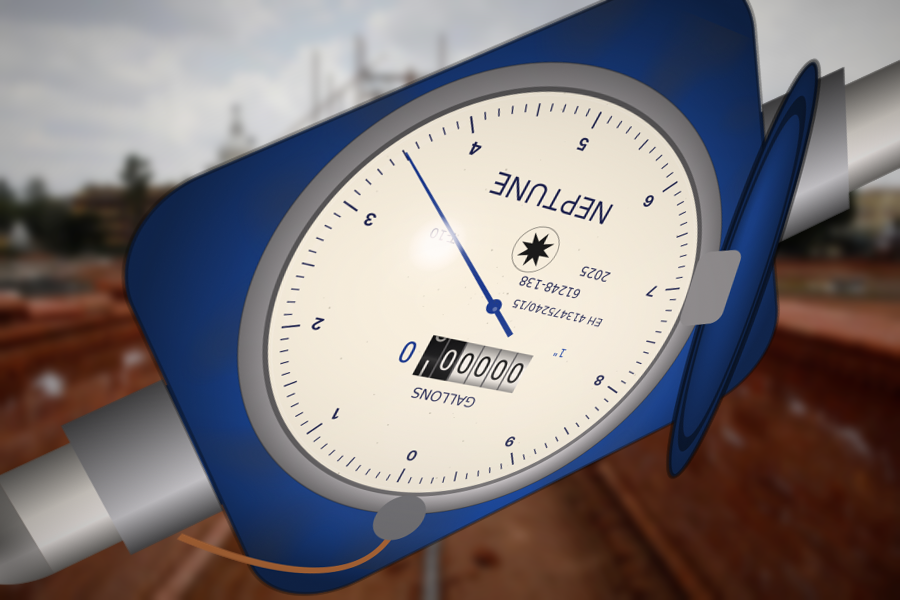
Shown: value=13.5 unit=gal
